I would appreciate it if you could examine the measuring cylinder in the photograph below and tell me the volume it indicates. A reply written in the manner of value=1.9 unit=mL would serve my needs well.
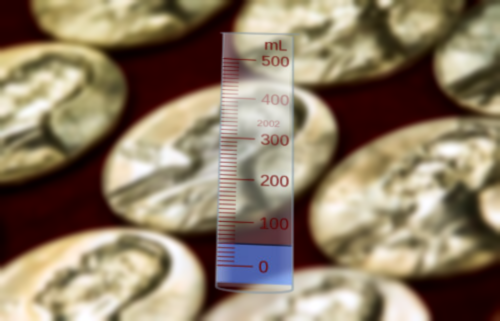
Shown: value=50 unit=mL
